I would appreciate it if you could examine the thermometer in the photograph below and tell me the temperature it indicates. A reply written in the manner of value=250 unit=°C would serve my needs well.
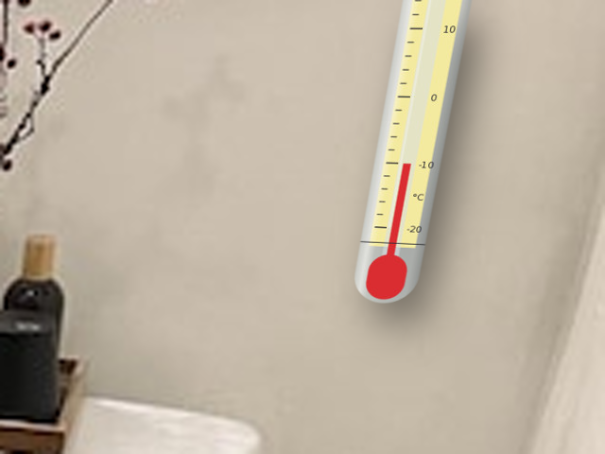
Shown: value=-10 unit=°C
